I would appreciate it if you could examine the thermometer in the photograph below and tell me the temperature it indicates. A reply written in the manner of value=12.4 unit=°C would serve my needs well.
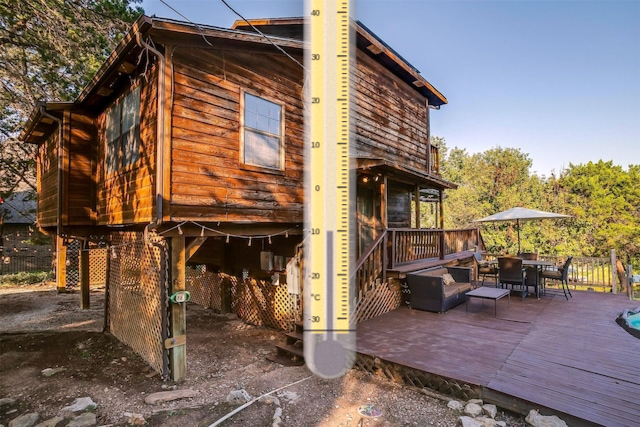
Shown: value=-10 unit=°C
